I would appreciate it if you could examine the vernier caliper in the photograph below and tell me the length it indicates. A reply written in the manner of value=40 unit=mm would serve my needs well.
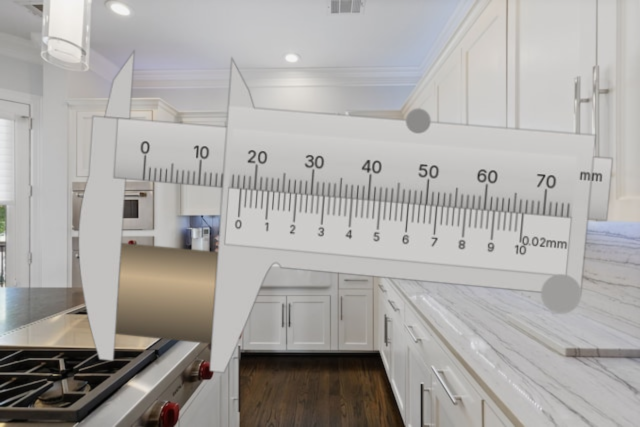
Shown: value=17.5 unit=mm
